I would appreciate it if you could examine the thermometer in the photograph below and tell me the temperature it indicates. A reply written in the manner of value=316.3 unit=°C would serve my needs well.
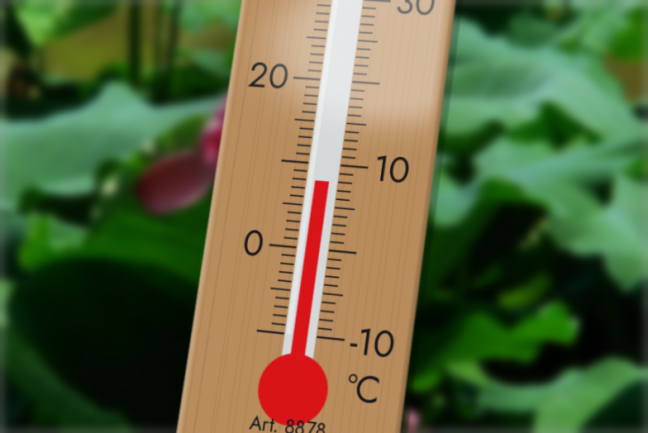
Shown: value=8 unit=°C
